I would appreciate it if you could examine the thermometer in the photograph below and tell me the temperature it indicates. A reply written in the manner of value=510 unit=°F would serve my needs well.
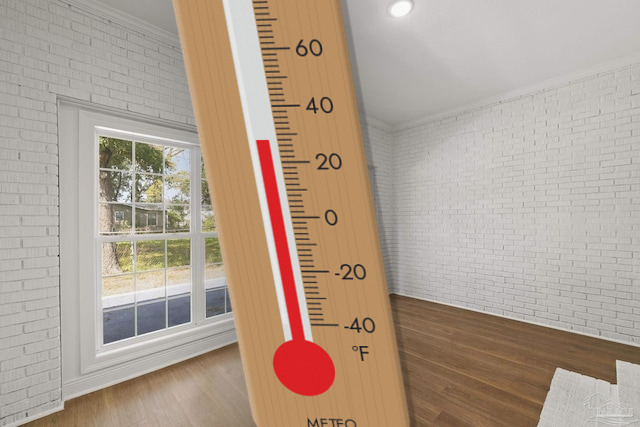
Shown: value=28 unit=°F
